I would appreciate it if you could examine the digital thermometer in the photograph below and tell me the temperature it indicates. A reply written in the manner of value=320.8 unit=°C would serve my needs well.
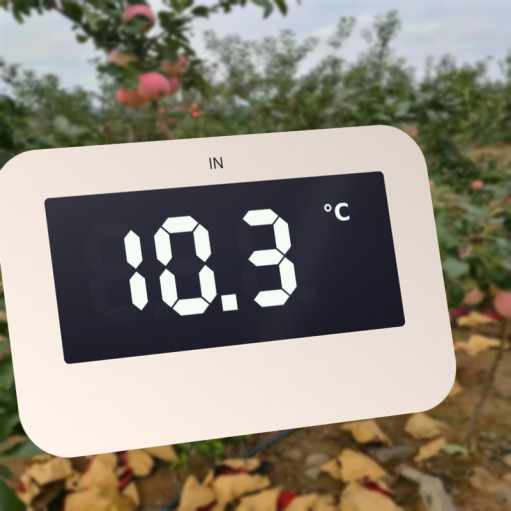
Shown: value=10.3 unit=°C
